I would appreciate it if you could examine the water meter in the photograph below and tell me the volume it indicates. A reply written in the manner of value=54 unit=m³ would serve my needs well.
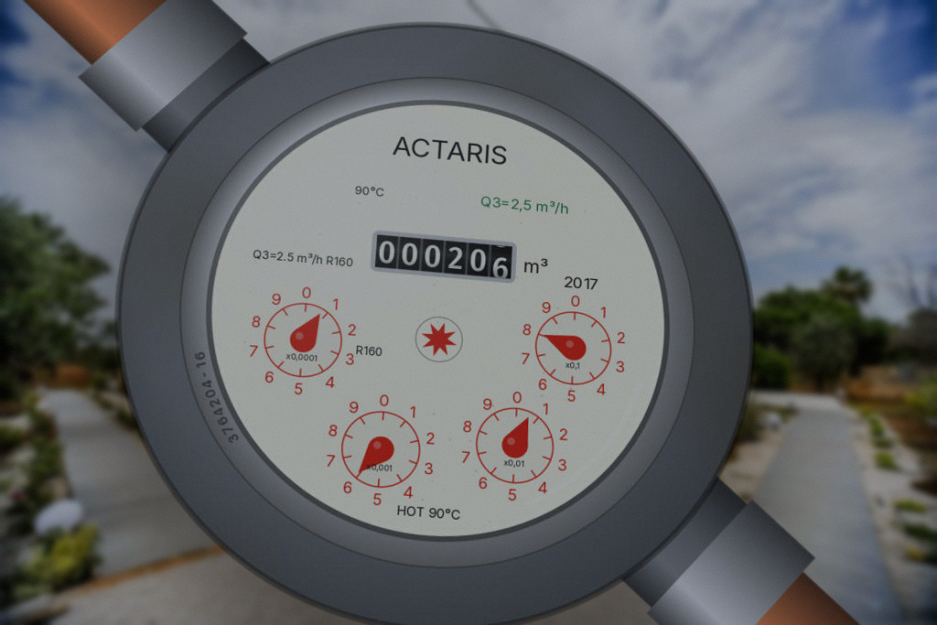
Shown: value=205.8060 unit=m³
